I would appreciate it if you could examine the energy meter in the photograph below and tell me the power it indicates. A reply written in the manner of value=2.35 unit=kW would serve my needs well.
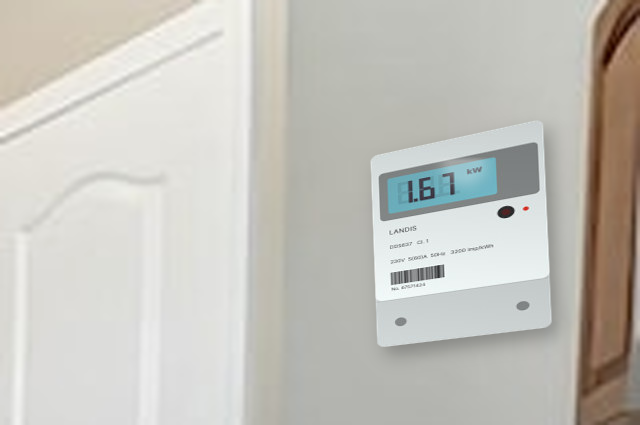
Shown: value=1.67 unit=kW
